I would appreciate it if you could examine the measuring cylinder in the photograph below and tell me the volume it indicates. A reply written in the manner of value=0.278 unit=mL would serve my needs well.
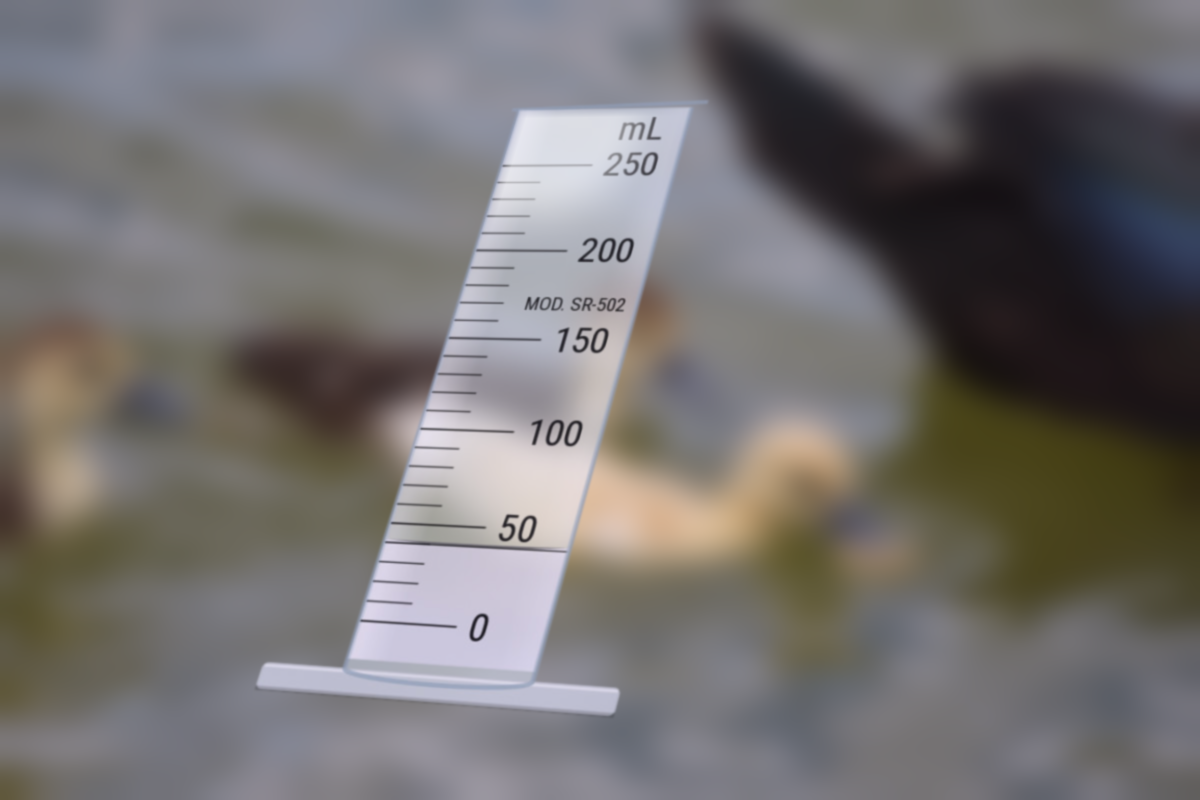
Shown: value=40 unit=mL
